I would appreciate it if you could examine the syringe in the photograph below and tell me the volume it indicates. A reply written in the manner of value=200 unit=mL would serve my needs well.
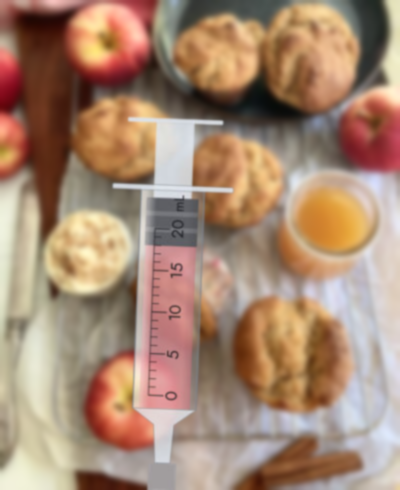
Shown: value=18 unit=mL
